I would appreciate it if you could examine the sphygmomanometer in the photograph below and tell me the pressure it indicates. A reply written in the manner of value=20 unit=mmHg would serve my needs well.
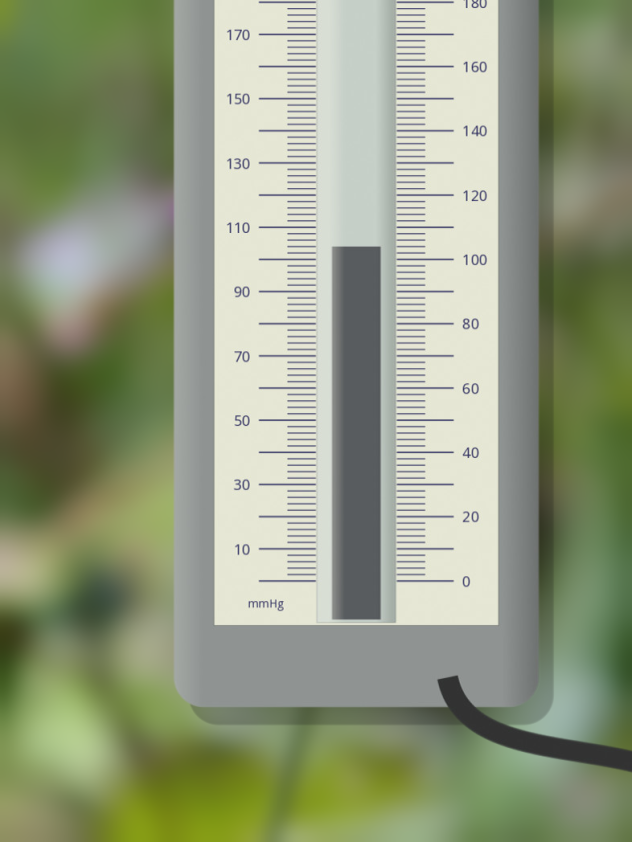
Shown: value=104 unit=mmHg
